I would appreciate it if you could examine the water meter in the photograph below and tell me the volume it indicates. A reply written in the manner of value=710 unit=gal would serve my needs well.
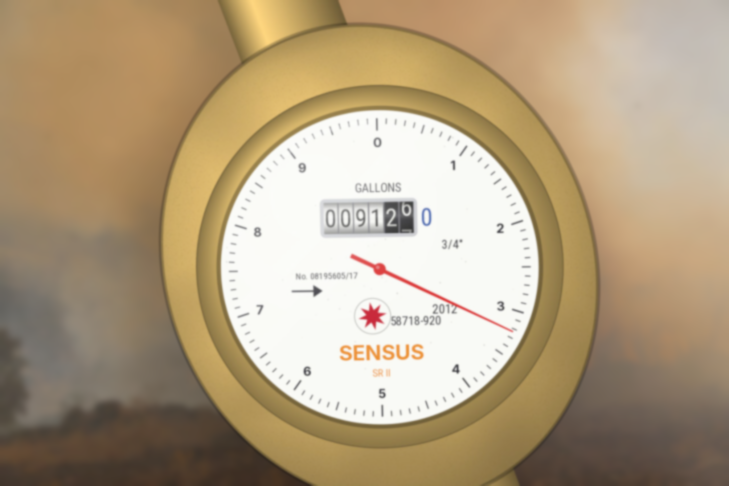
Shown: value=91263.2 unit=gal
